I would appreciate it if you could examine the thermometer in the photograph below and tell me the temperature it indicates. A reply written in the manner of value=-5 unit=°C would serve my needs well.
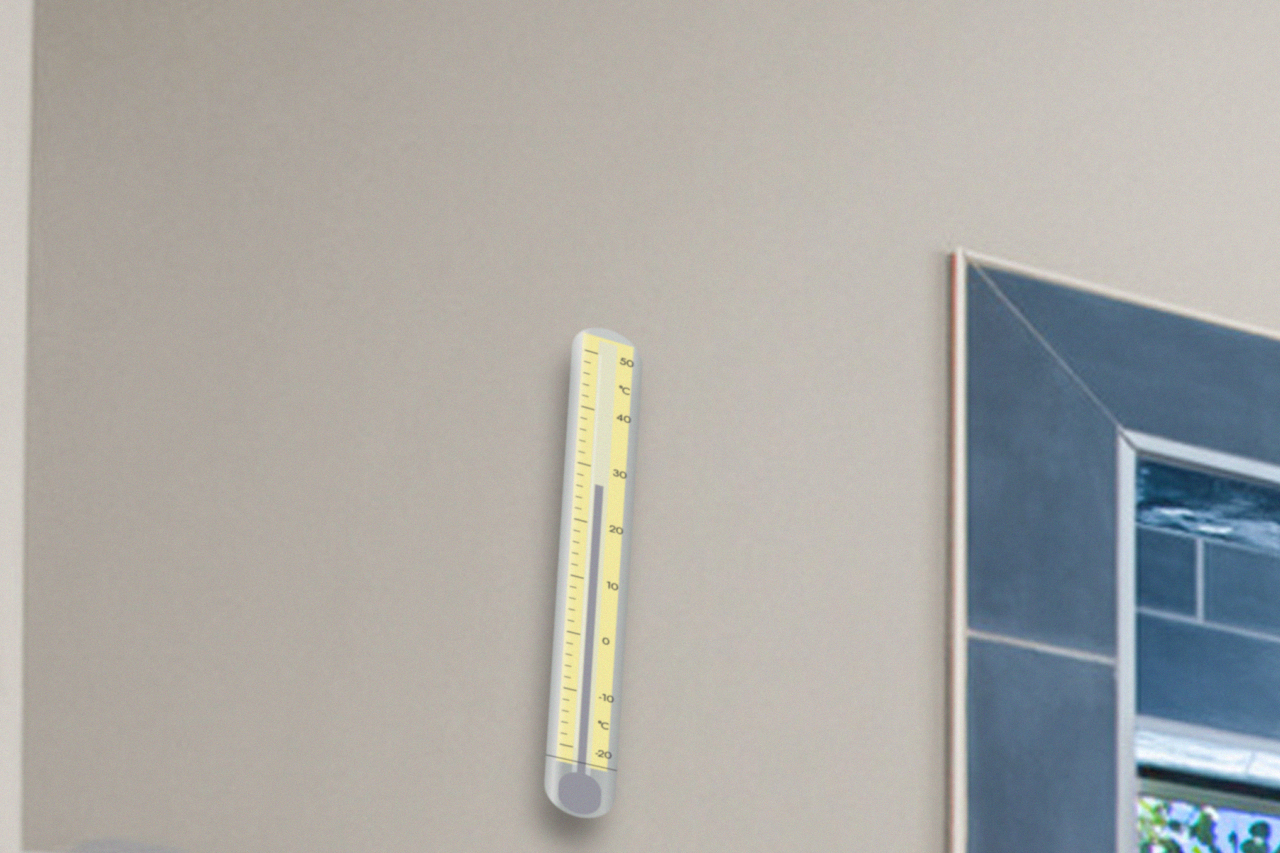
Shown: value=27 unit=°C
